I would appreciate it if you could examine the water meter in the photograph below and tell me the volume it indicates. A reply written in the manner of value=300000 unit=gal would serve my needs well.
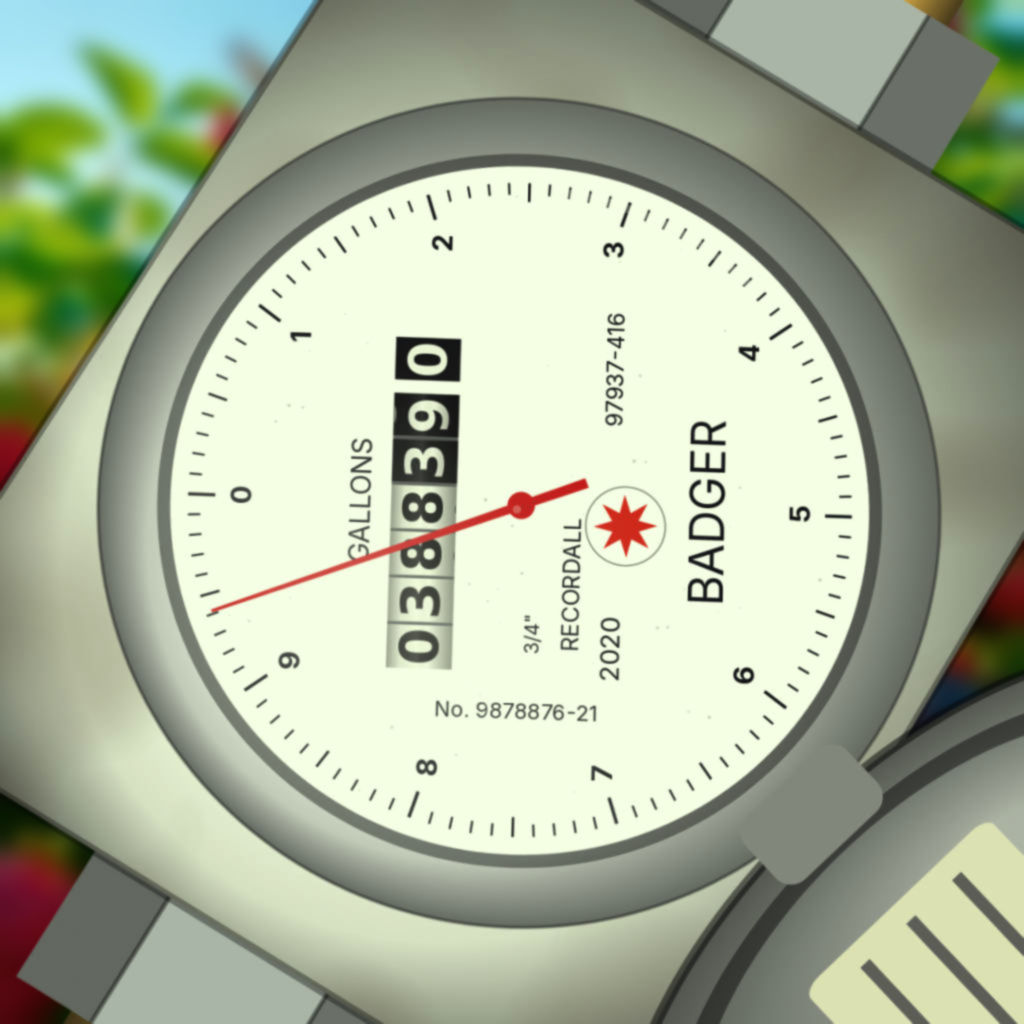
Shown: value=388389.4 unit=gal
